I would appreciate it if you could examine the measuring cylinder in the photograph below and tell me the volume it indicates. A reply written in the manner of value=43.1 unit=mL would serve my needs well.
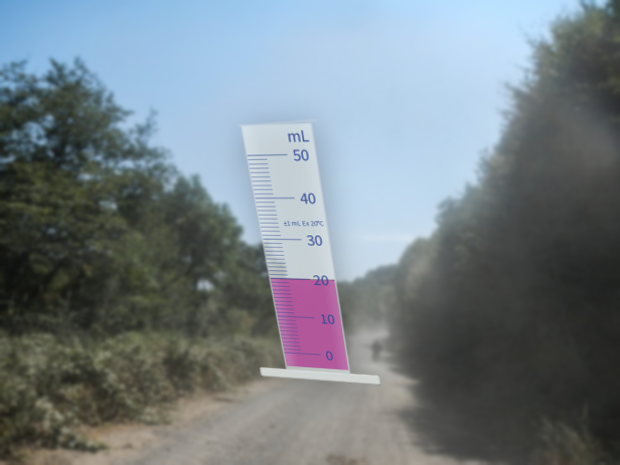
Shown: value=20 unit=mL
